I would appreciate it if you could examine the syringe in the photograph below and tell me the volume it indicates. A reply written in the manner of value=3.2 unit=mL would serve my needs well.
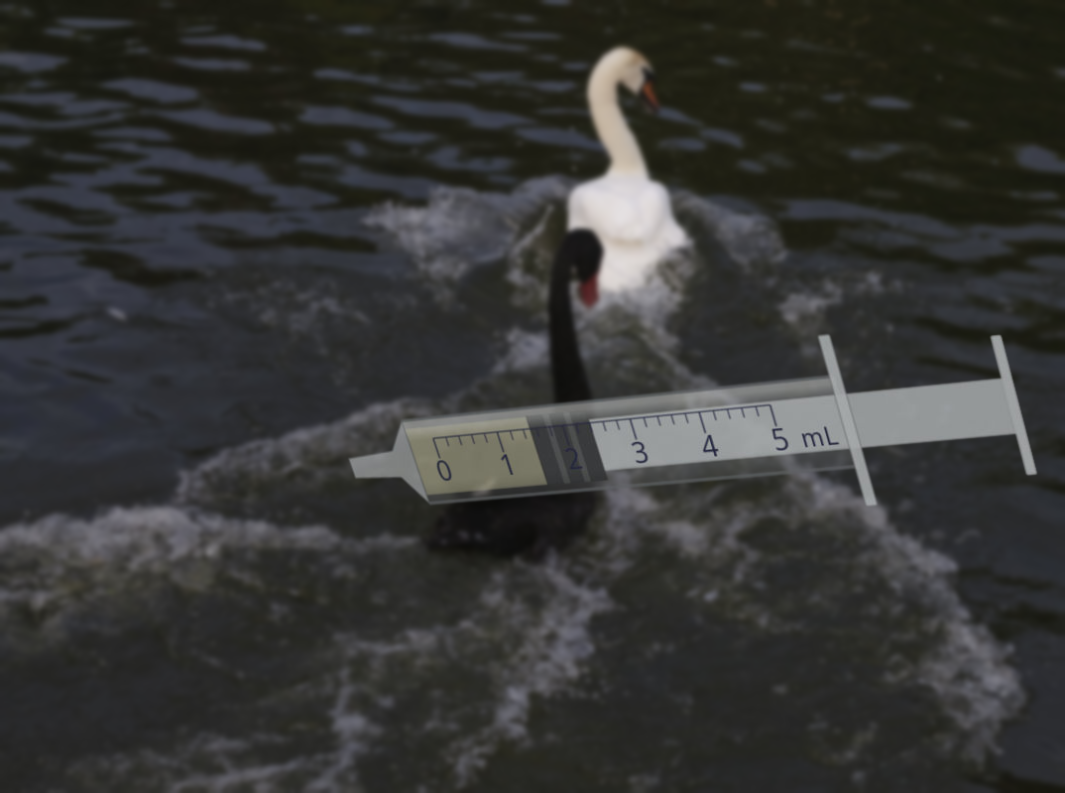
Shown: value=1.5 unit=mL
